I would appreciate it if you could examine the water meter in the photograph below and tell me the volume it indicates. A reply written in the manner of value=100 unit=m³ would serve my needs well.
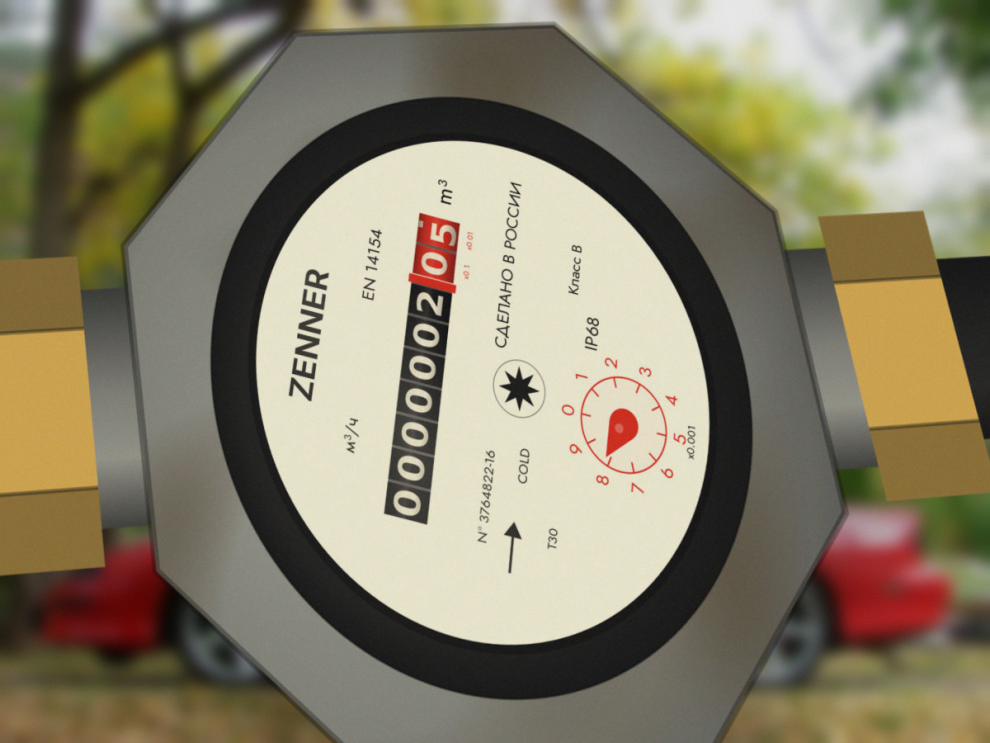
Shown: value=2.048 unit=m³
